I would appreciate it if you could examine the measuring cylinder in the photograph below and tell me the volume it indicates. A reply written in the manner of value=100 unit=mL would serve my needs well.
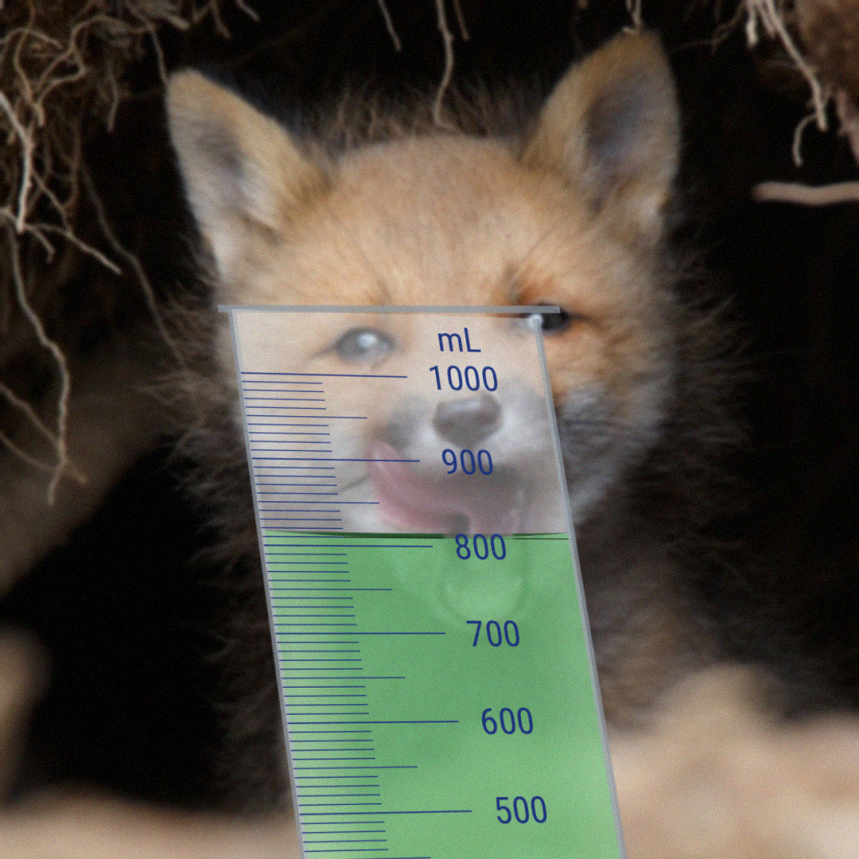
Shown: value=810 unit=mL
